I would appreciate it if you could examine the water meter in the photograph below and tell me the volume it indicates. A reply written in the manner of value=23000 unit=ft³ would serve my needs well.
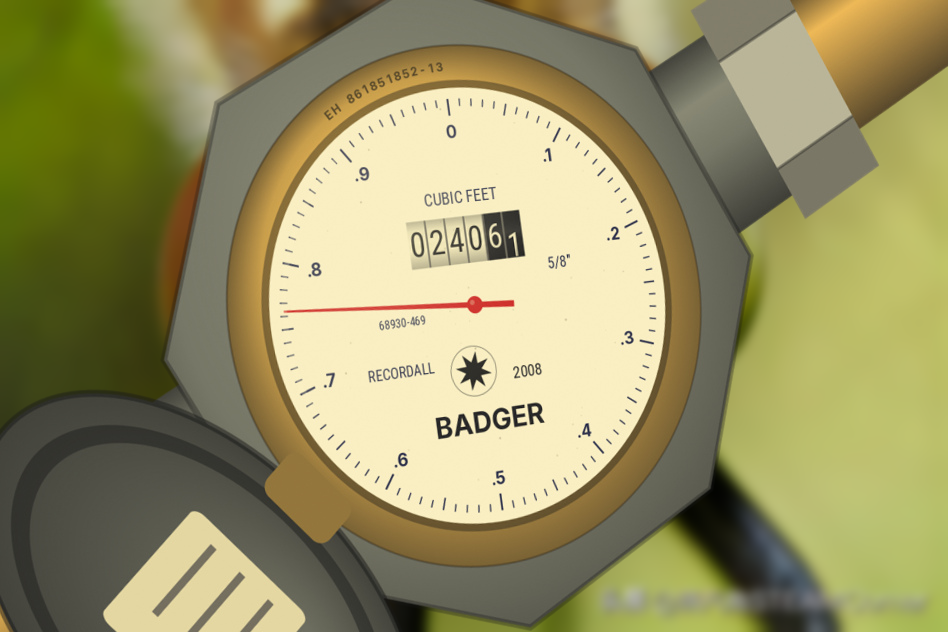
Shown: value=24060.76 unit=ft³
